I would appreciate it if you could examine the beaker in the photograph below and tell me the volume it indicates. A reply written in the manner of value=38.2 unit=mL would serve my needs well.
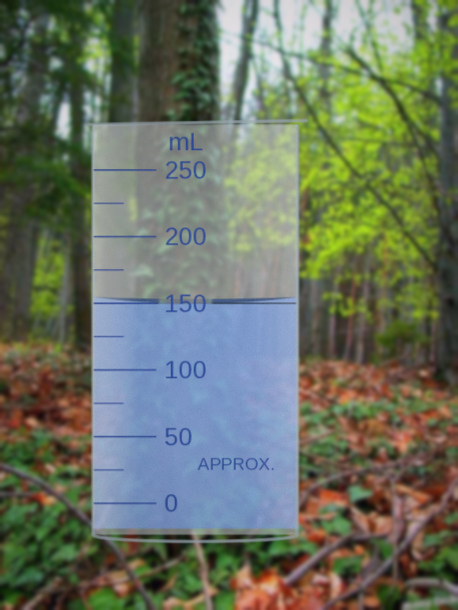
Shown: value=150 unit=mL
